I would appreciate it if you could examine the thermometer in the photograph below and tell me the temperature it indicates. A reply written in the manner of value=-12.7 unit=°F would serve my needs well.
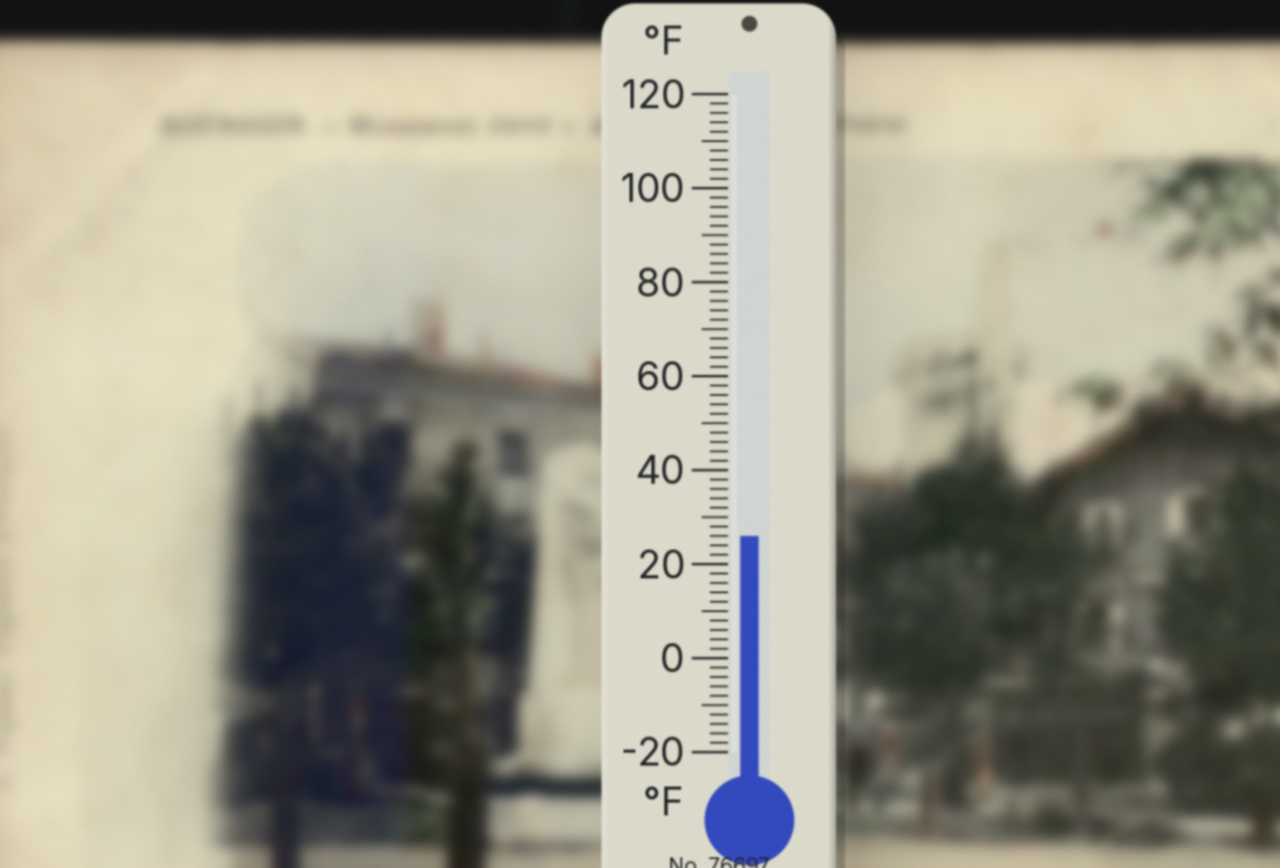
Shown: value=26 unit=°F
